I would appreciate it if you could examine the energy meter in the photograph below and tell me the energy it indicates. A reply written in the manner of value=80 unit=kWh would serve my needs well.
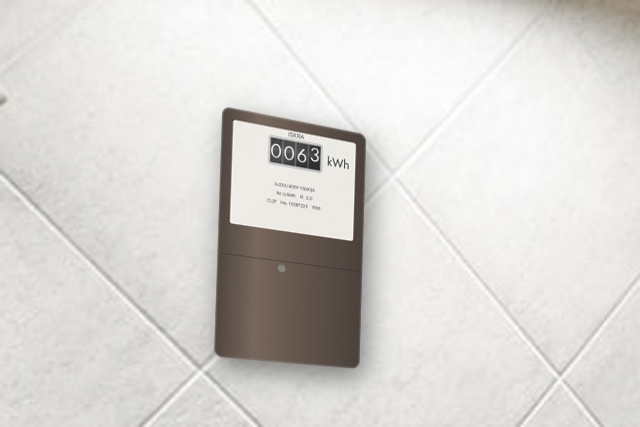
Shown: value=63 unit=kWh
